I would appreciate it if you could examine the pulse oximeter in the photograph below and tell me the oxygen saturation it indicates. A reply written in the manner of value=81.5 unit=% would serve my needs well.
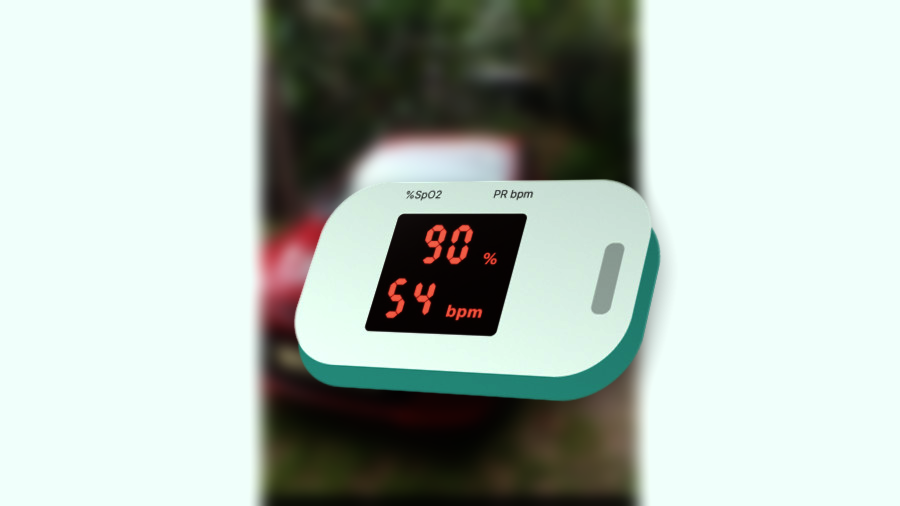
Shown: value=90 unit=%
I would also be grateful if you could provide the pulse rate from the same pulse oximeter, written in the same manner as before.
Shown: value=54 unit=bpm
